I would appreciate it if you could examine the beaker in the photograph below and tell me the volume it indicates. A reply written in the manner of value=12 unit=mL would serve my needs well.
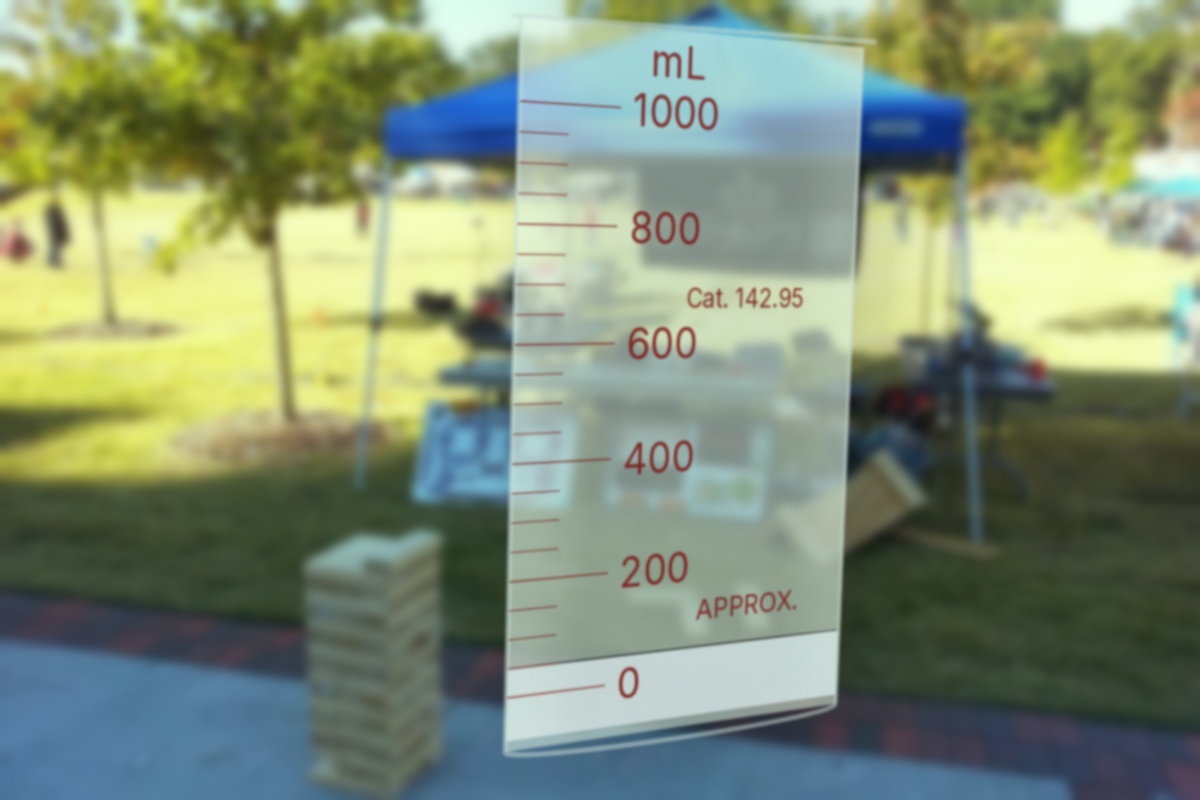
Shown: value=50 unit=mL
